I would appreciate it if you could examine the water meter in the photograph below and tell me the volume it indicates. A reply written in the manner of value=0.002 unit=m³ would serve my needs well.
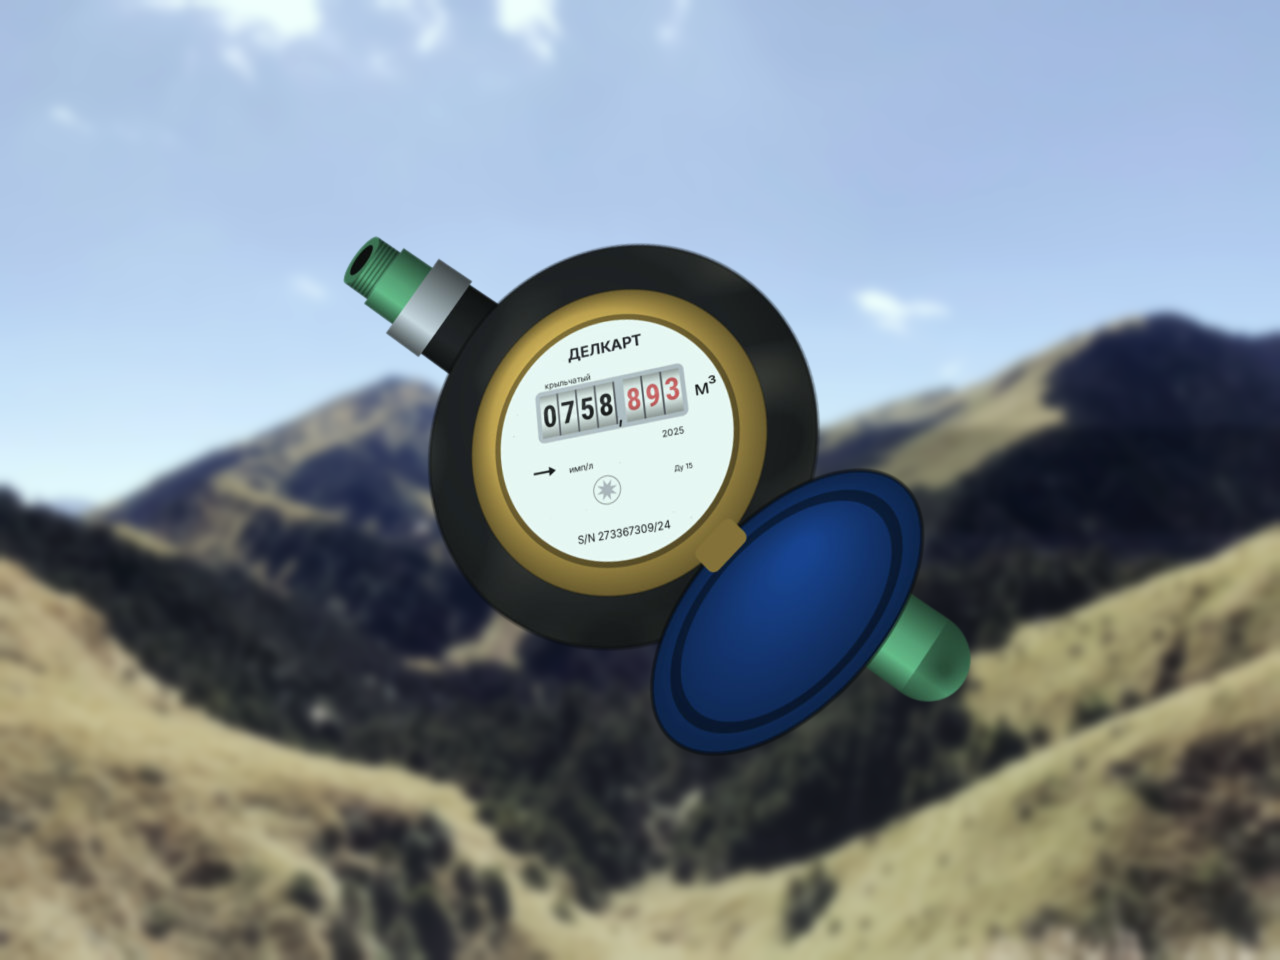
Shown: value=758.893 unit=m³
